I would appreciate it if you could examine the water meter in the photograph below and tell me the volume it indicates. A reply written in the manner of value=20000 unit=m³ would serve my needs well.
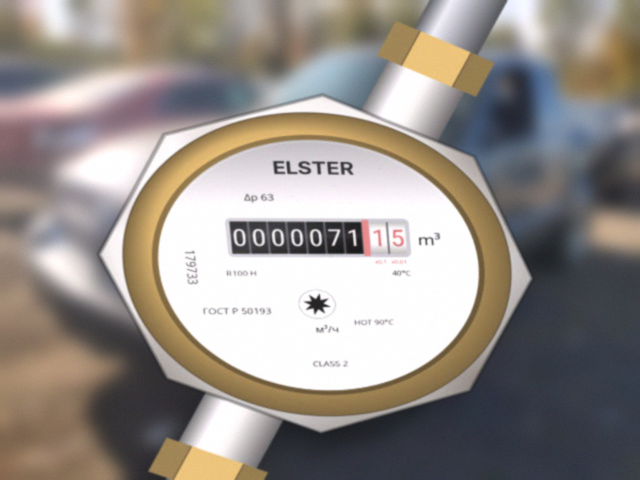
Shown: value=71.15 unit=m³
